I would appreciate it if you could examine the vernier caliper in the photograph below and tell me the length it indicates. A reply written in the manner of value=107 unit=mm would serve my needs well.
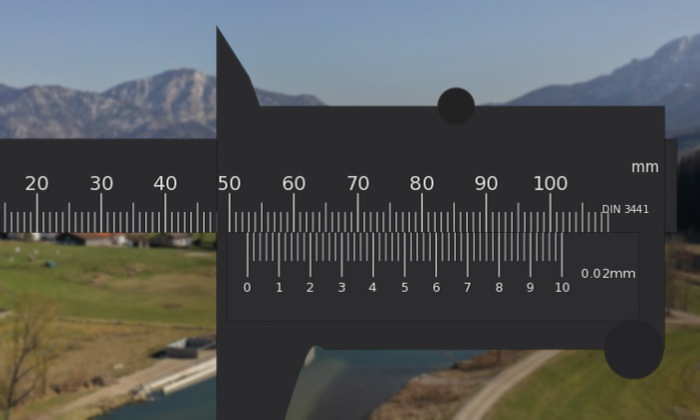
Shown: value=52.8 unit=mm
